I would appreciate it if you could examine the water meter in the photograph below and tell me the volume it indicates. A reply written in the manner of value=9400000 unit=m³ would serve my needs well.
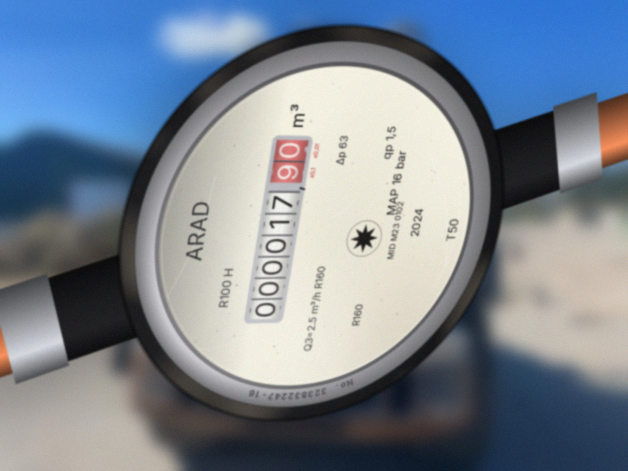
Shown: value=17.90 unit=m³
